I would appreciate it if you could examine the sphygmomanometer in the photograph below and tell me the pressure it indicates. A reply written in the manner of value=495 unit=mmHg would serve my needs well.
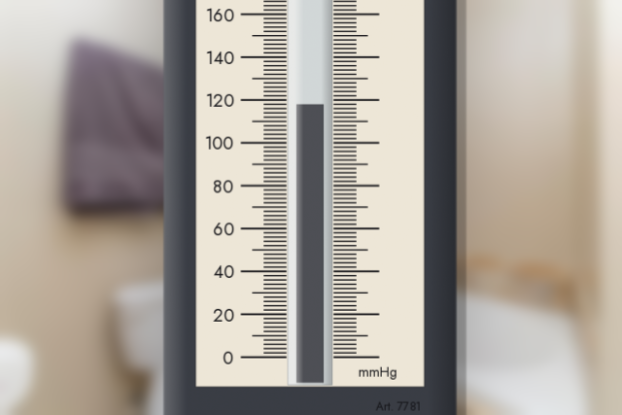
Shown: value=118 unit=mmHg
